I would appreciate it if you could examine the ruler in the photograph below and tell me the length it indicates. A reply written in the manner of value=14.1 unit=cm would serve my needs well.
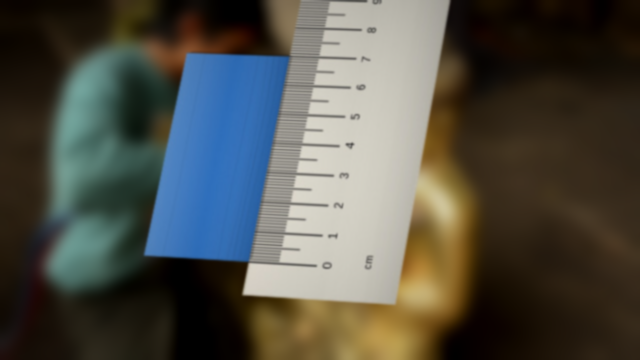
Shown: value=7 unit=cm
